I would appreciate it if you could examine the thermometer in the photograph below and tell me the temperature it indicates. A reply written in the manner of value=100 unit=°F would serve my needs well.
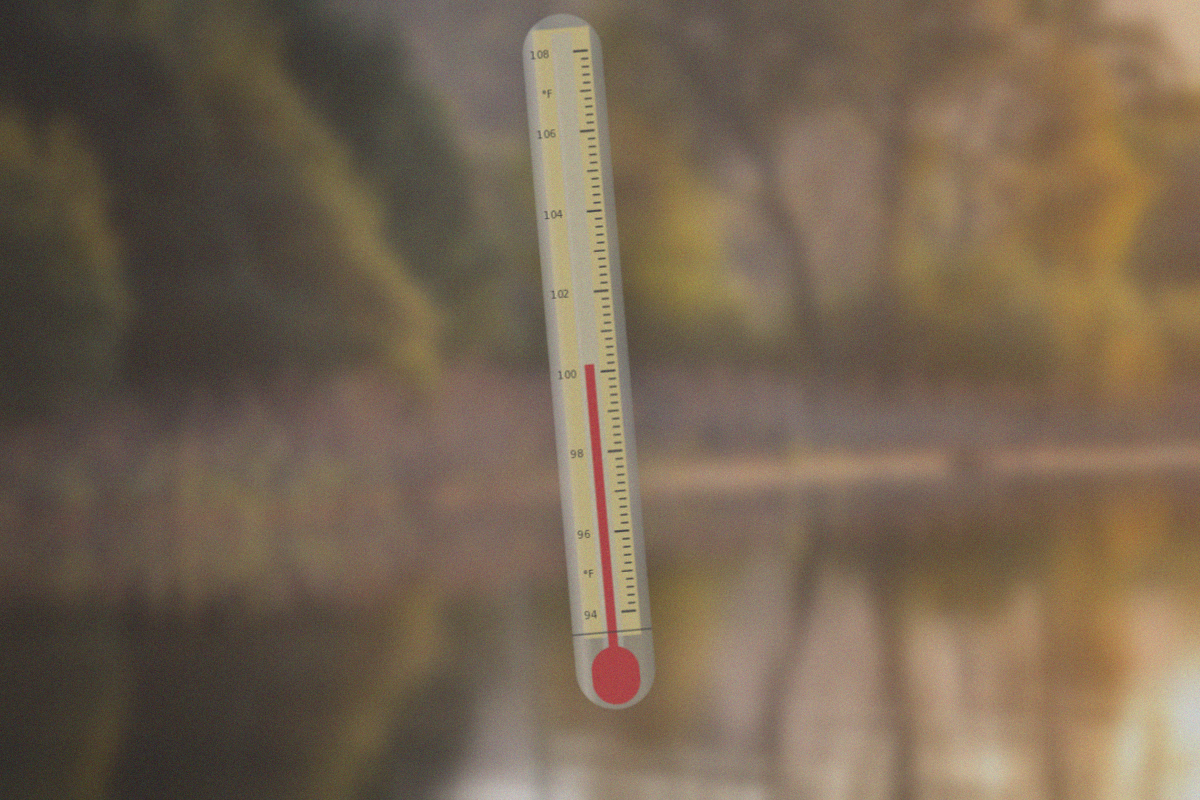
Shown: value=100.2 unit=°F
